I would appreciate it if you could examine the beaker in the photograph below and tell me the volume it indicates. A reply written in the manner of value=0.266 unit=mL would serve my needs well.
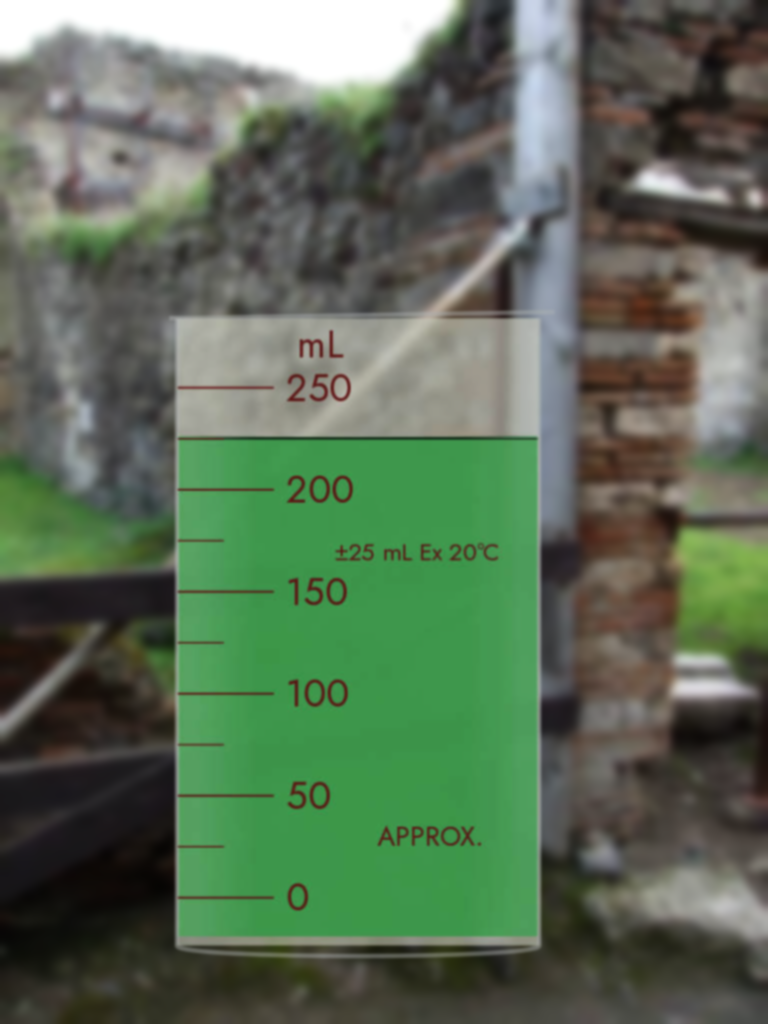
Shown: value=225 unit=mL
